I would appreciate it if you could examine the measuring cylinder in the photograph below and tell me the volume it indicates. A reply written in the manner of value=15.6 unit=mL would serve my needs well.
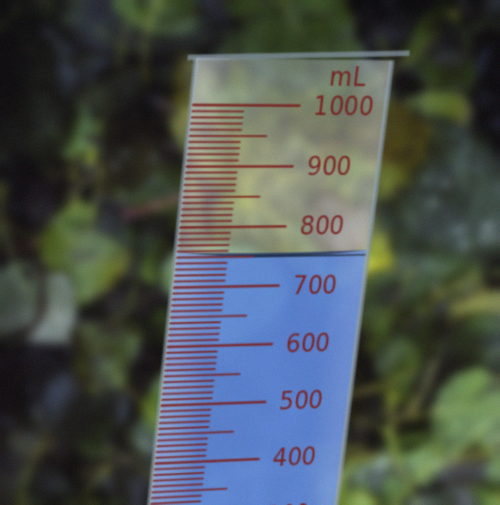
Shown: value=750 unit=mL
